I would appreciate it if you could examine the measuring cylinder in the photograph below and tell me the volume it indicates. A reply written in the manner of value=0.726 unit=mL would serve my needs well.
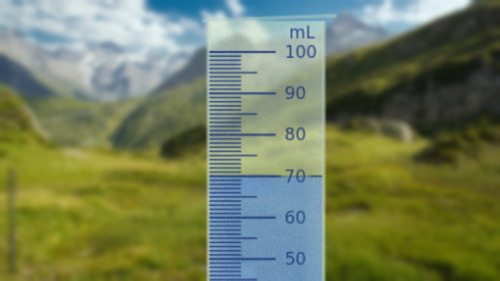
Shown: value=70 unit=mL
